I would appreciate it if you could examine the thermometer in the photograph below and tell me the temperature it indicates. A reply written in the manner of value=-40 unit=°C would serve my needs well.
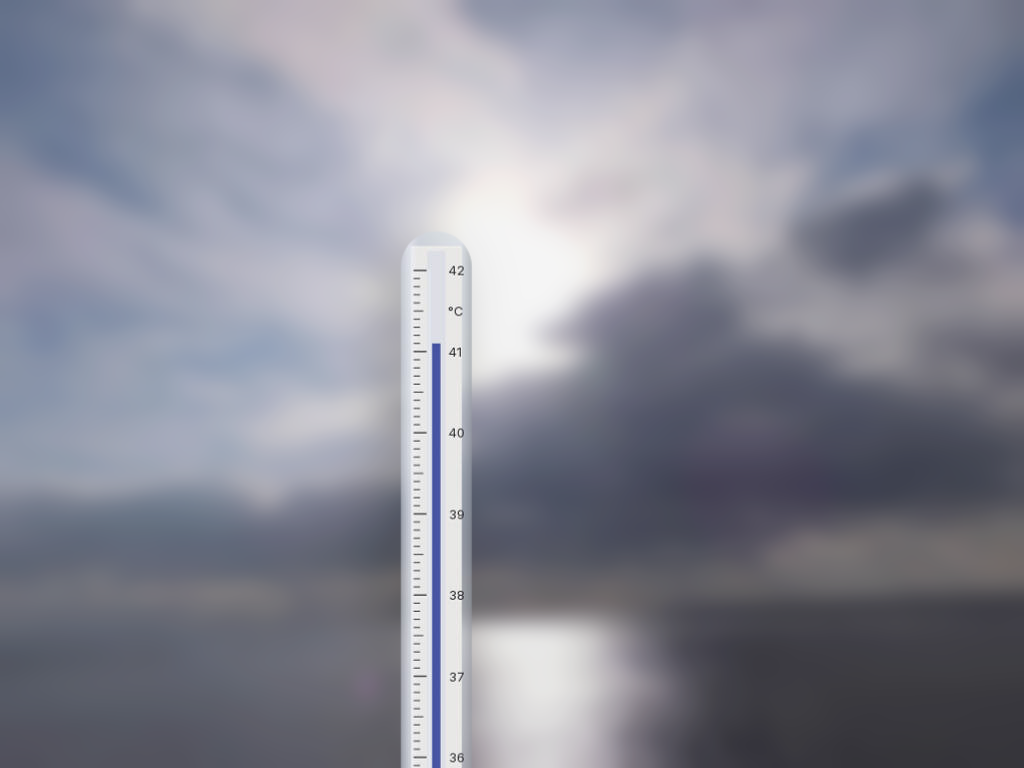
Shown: value=41.1 unit=°C
